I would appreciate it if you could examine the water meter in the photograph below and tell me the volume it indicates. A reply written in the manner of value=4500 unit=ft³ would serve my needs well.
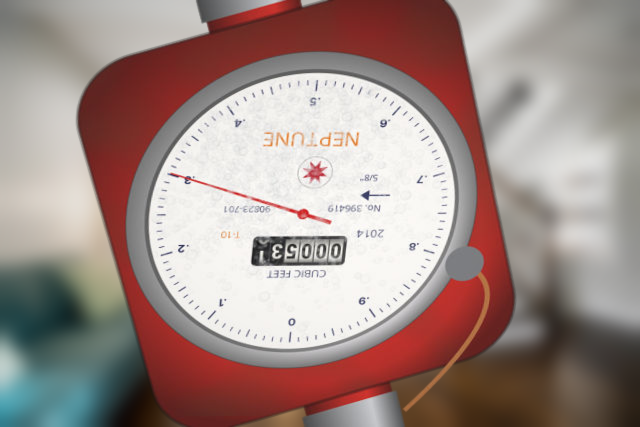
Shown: value=531.30 unit=ft³
